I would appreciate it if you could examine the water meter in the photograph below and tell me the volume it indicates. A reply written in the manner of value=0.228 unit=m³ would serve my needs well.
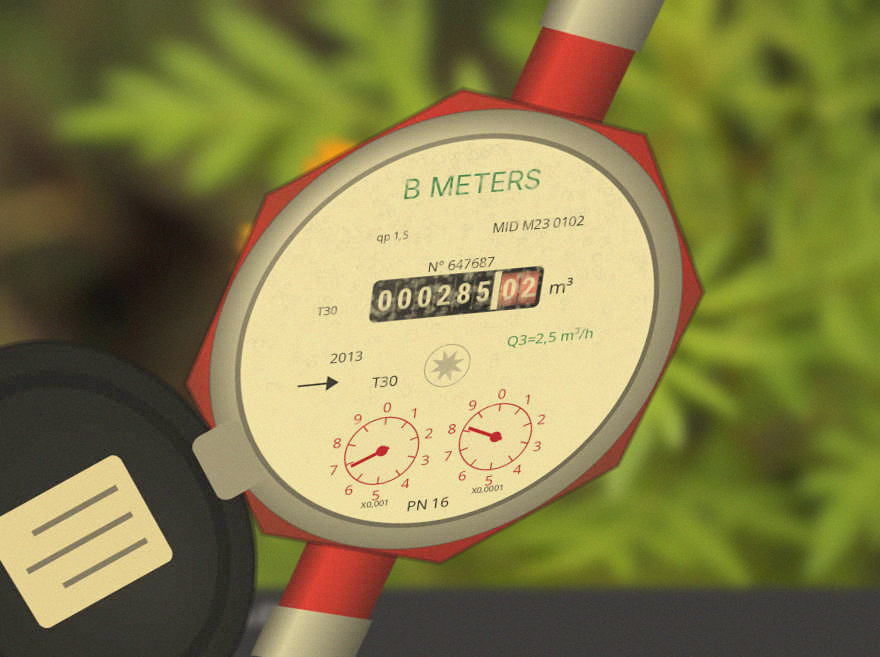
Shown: value=285.0268 unit=m³
